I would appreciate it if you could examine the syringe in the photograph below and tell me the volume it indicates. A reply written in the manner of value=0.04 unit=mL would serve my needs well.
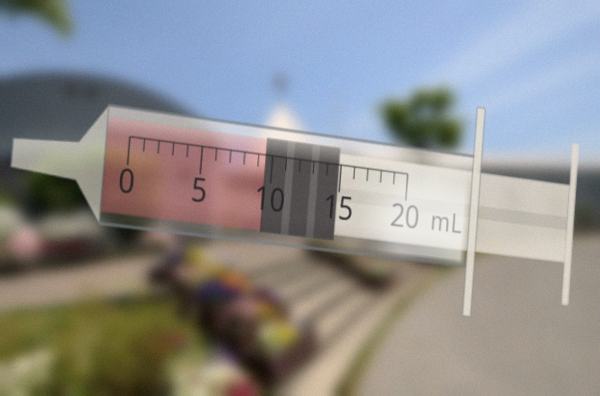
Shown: value=9.5 unit=mL
